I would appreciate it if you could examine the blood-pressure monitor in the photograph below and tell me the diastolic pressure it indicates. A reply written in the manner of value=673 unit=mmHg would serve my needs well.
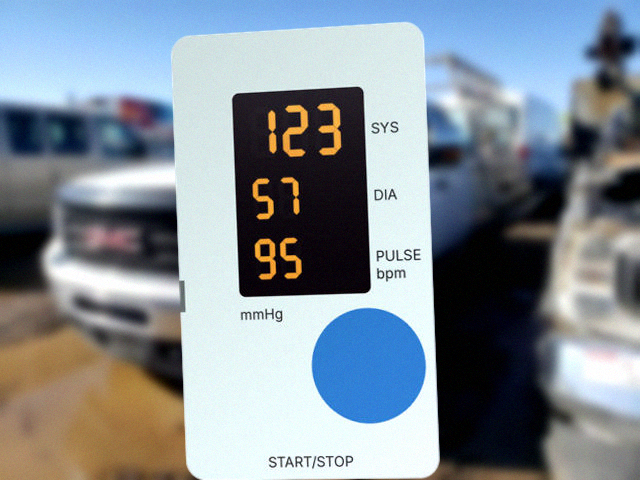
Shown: value=57 unit=mmHg
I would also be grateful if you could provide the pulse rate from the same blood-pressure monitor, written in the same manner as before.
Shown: value=95 unit=bpm
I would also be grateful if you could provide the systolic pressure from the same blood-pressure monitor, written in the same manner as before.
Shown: value=123 unit=mmHg
